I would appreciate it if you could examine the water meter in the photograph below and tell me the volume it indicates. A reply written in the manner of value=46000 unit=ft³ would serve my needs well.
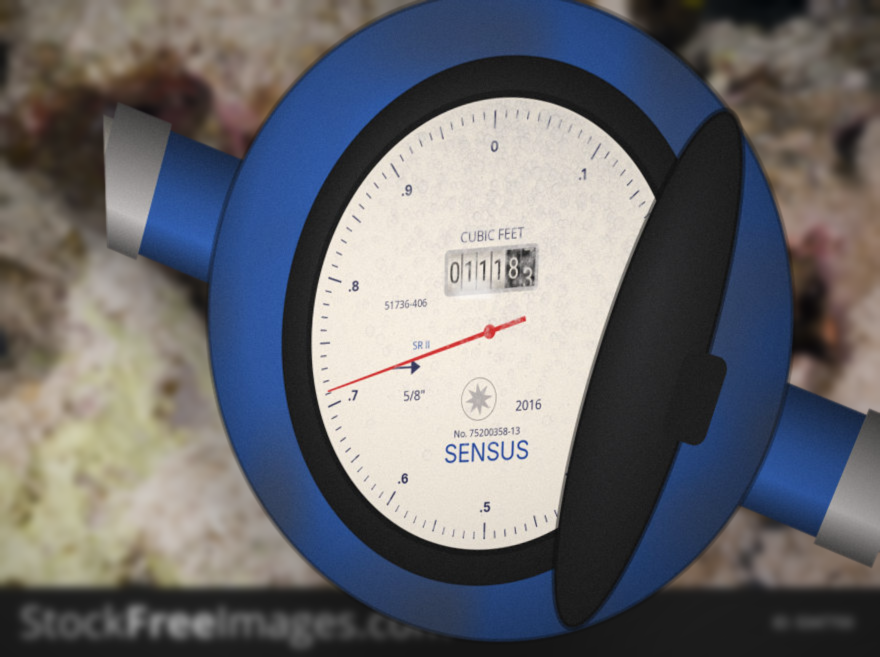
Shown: value=11182.71 unit=ft³
